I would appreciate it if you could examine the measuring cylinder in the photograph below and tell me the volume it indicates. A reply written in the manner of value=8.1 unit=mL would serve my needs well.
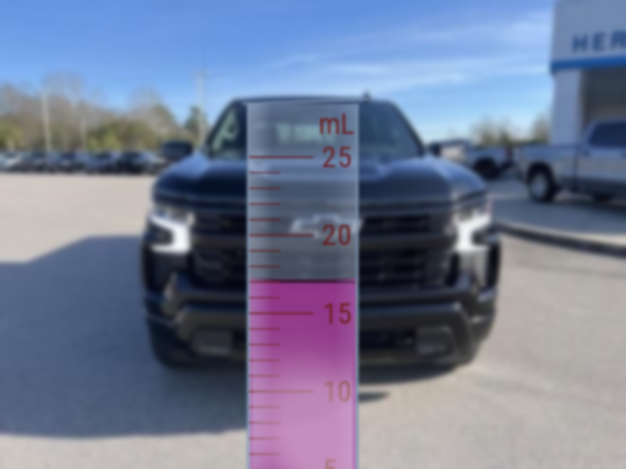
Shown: value=17 unit=mL
